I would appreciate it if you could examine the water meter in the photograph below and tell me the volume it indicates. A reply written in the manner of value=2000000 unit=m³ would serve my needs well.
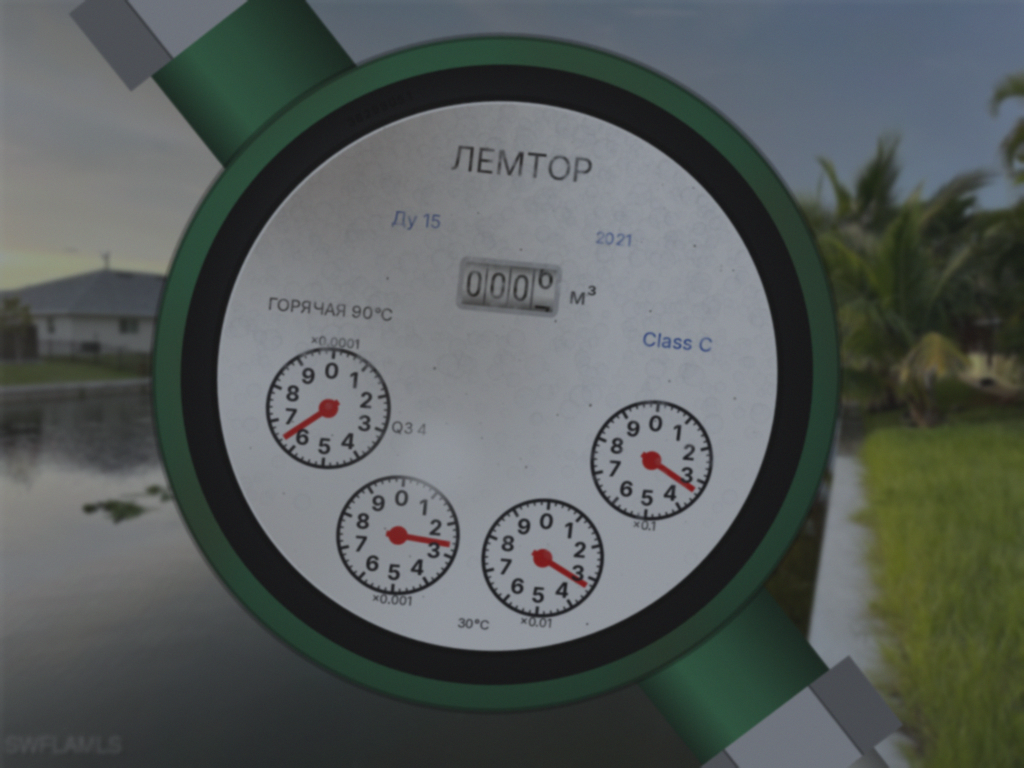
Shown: value=6.3326 unit=m³
